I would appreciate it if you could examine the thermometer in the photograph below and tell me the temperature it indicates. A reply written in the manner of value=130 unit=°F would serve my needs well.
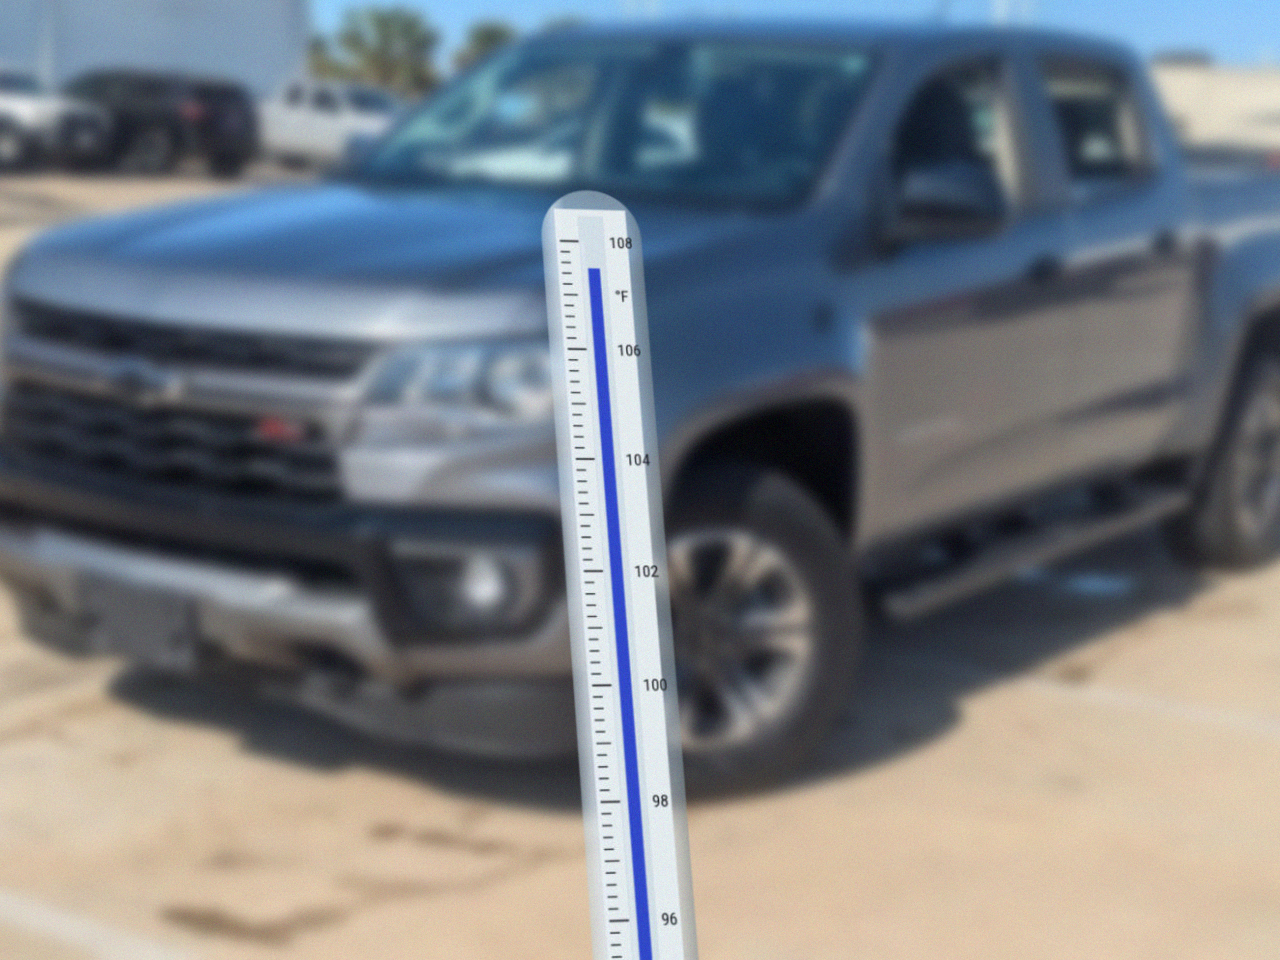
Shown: value=107.5 unit=°F
